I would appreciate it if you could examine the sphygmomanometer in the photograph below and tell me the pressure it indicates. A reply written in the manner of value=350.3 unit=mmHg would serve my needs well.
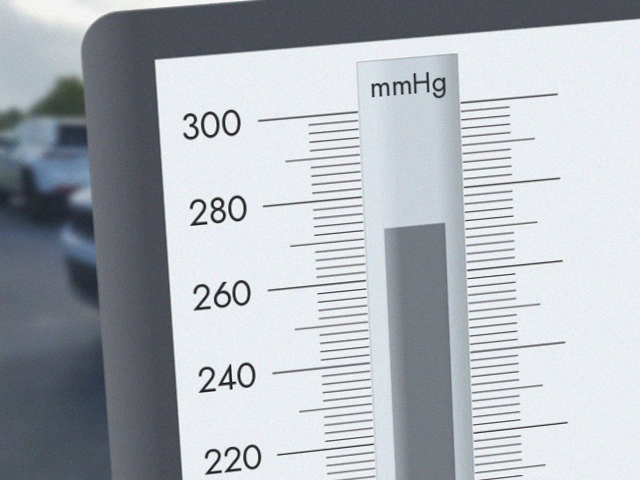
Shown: value=272 unit=mmHg
